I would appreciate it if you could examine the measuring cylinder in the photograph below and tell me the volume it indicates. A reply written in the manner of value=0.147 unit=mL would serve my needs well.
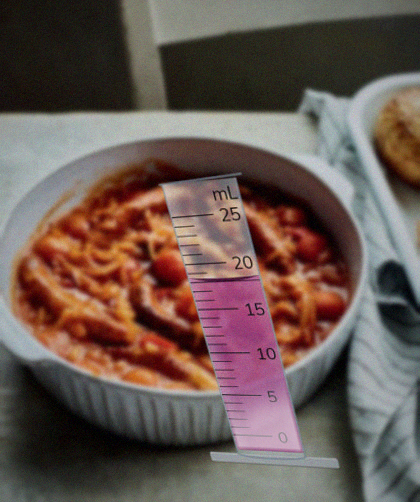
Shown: value=18 unit=mL
